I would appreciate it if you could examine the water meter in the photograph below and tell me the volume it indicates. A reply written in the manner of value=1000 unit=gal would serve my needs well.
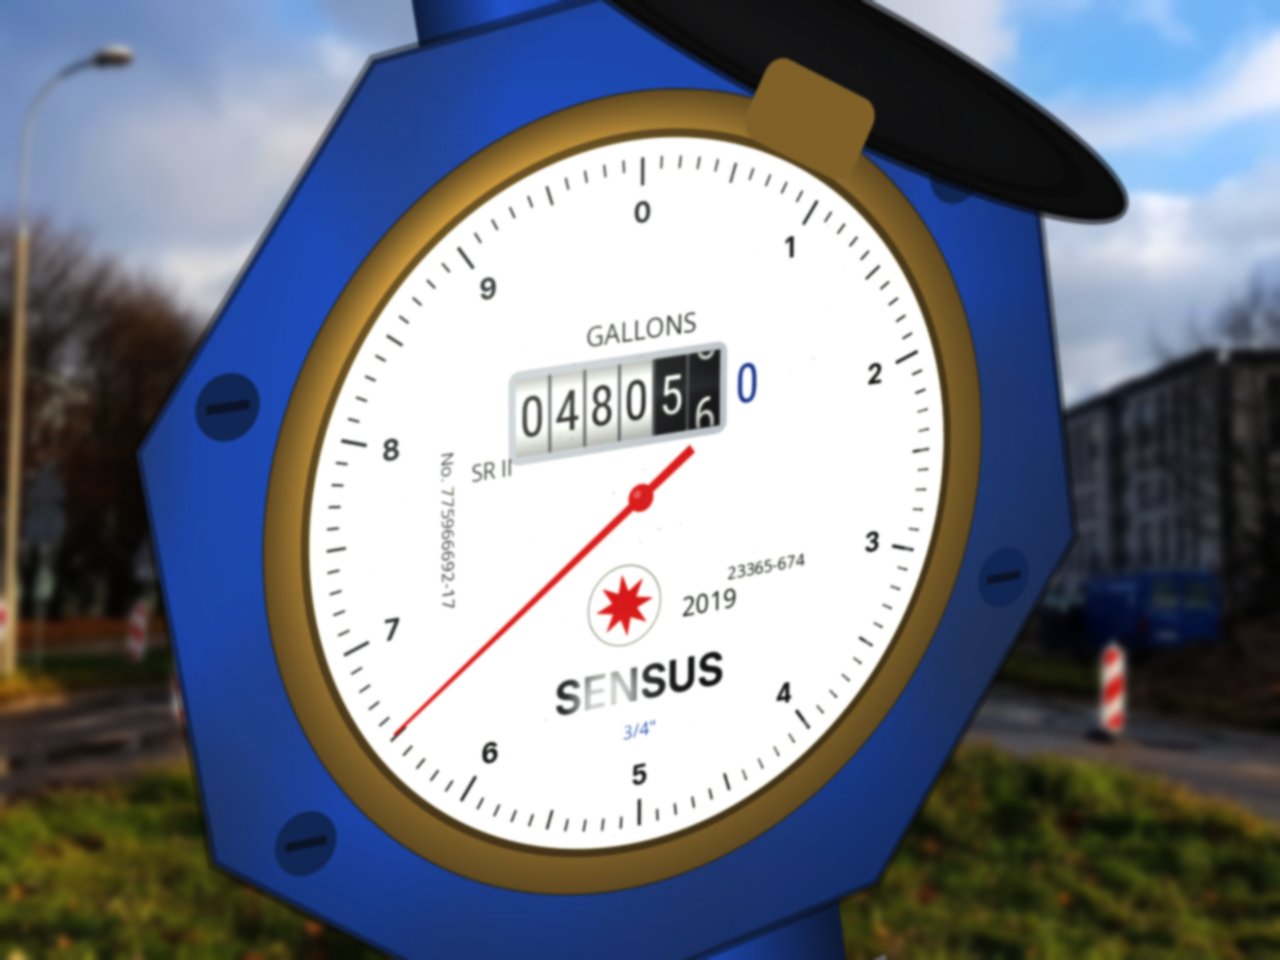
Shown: value=480556.5 unit=gal
